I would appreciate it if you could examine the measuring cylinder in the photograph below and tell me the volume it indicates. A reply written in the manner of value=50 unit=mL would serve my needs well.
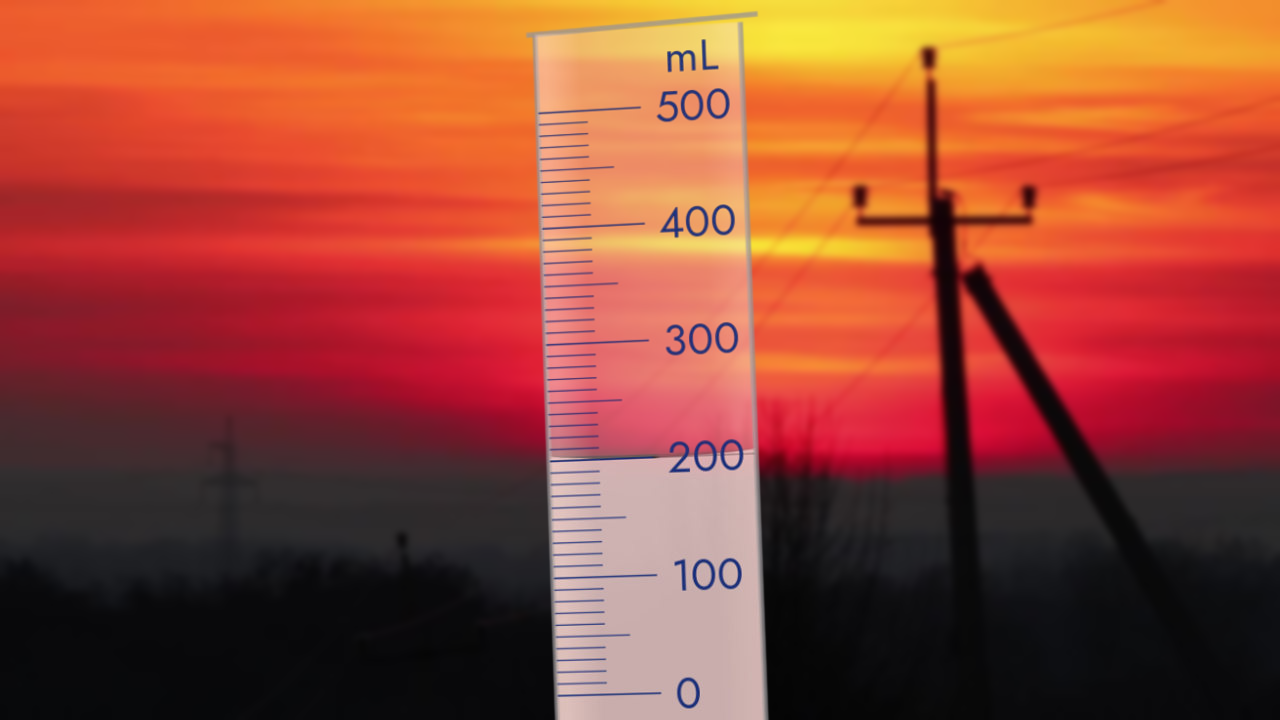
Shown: value=200 unit=mL
